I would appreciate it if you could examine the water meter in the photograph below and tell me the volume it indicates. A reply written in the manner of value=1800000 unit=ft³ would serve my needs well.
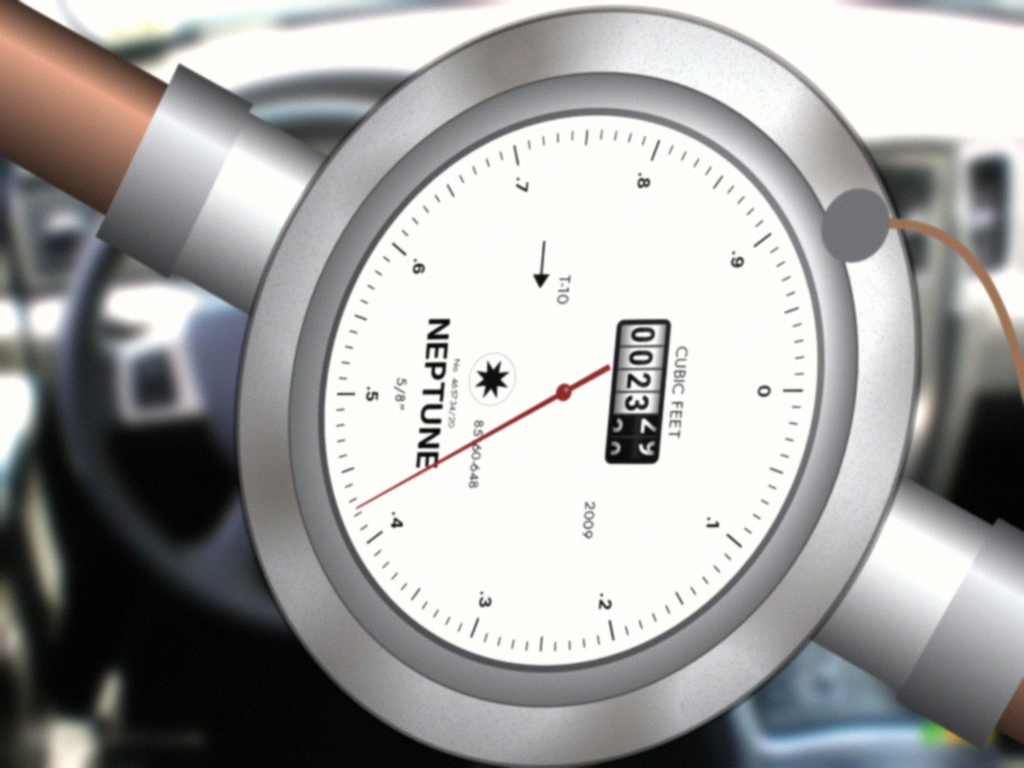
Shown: value=2329.42 unit=ft³
